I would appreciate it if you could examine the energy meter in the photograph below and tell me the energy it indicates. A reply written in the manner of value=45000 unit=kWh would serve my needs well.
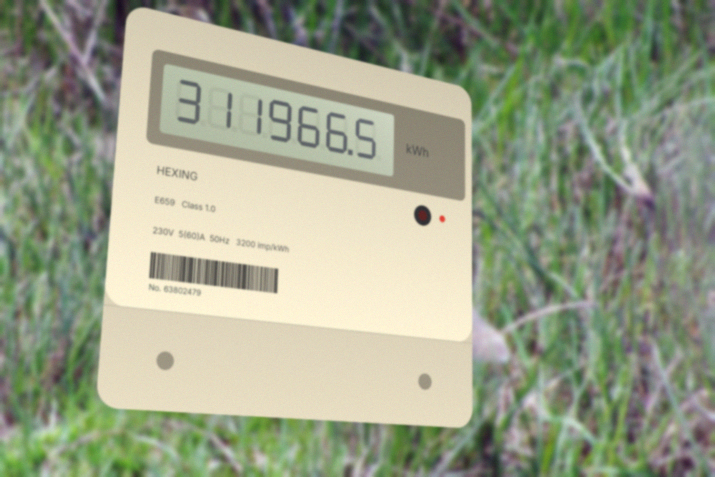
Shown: value=311966.5 unit=kWh
